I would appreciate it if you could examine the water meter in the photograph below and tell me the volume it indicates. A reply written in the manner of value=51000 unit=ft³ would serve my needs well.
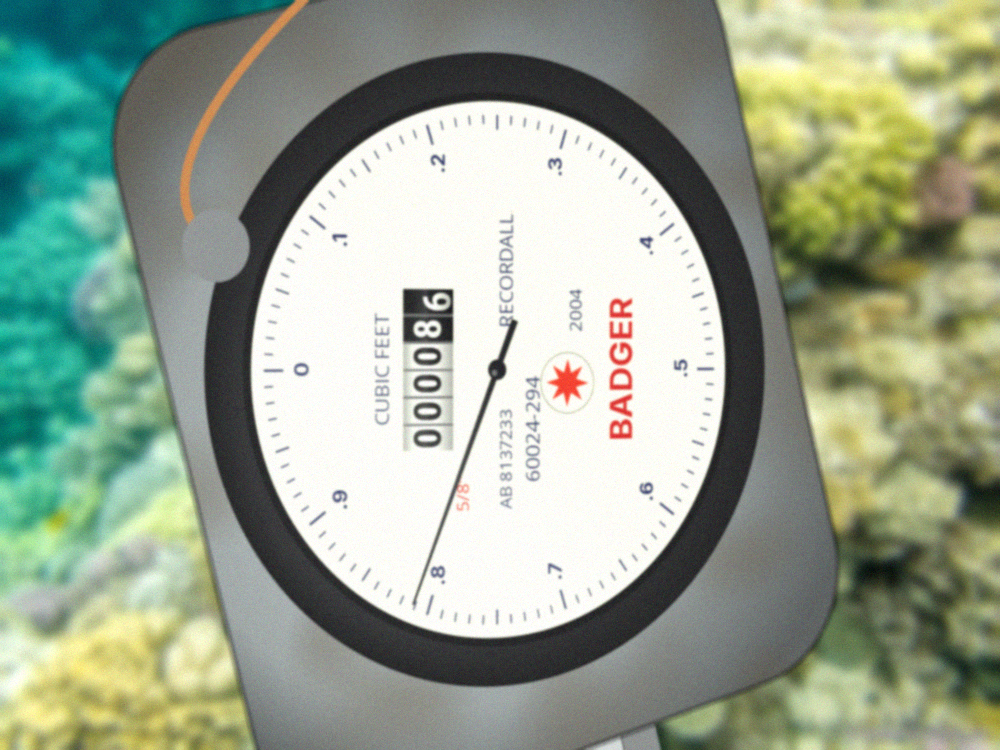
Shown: value=85.81 unit=ft³
